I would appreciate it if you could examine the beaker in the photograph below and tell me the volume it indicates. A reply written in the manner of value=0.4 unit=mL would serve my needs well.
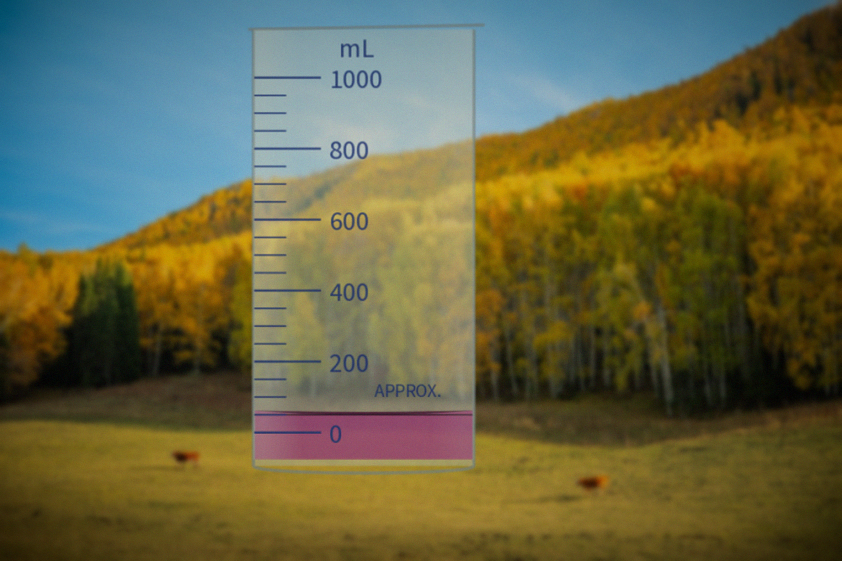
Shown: value=50 unit=mL
